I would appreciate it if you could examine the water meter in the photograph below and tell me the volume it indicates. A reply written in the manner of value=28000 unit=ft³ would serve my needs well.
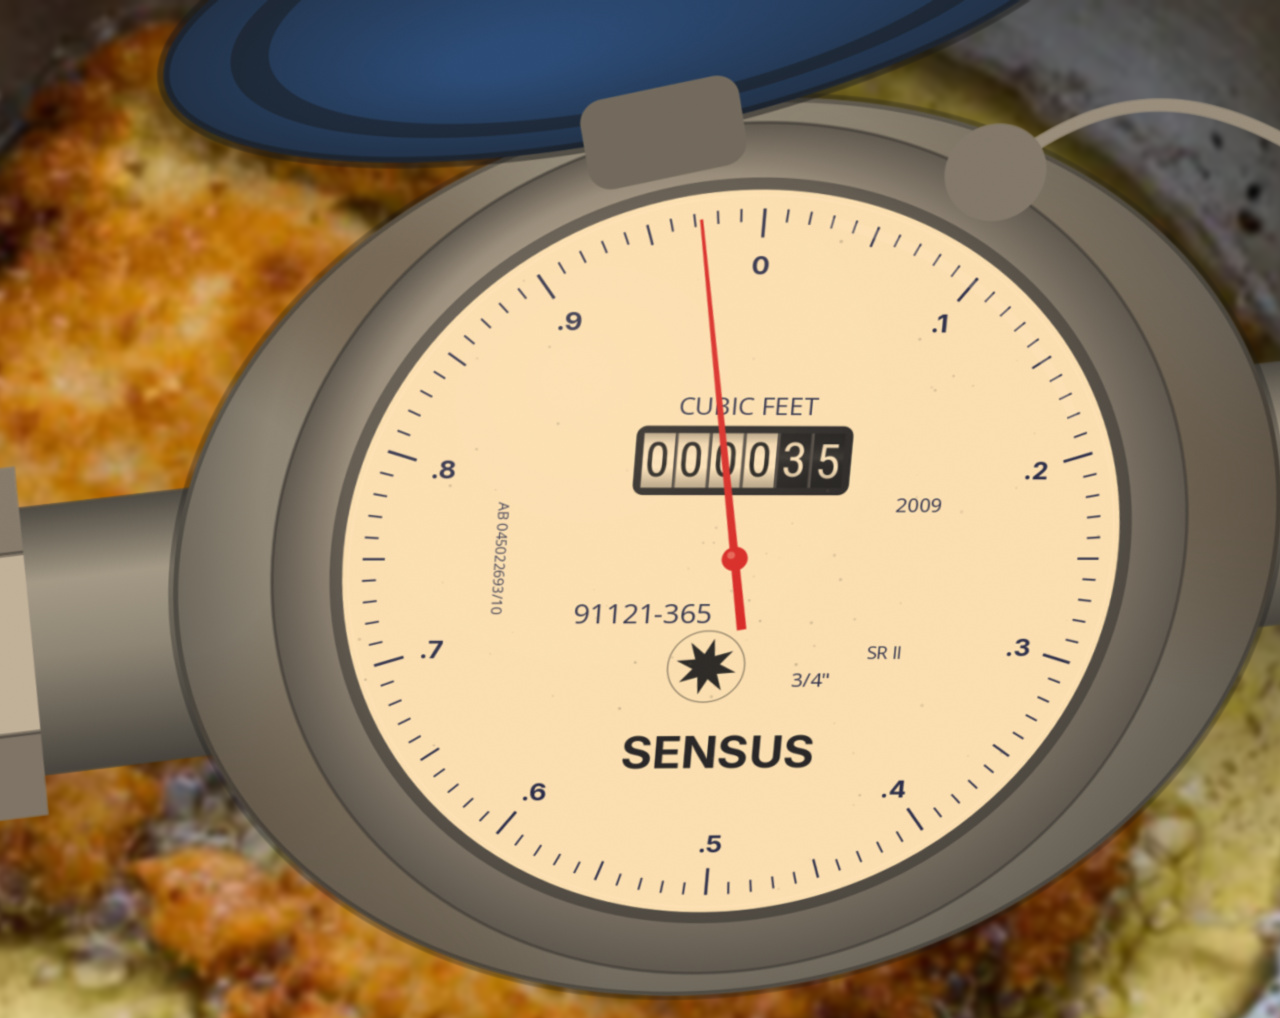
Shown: value=34.97 unit=ft³
